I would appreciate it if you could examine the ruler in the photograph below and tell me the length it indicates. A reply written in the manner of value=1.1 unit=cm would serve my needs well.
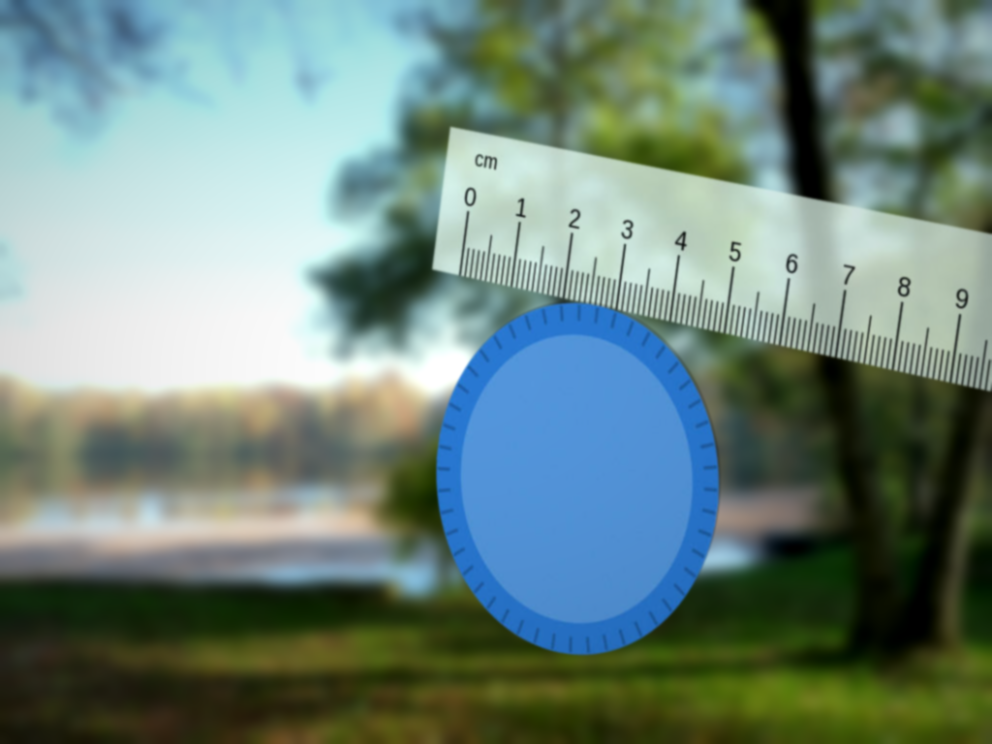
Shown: value=5.3 unit=cm
